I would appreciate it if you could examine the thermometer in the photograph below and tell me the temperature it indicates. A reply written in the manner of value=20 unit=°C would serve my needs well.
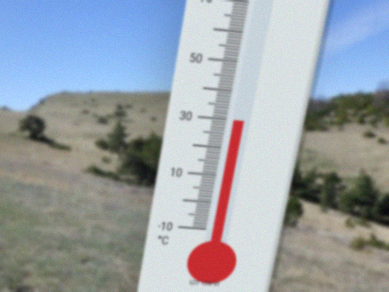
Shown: value=30 unit=°C
